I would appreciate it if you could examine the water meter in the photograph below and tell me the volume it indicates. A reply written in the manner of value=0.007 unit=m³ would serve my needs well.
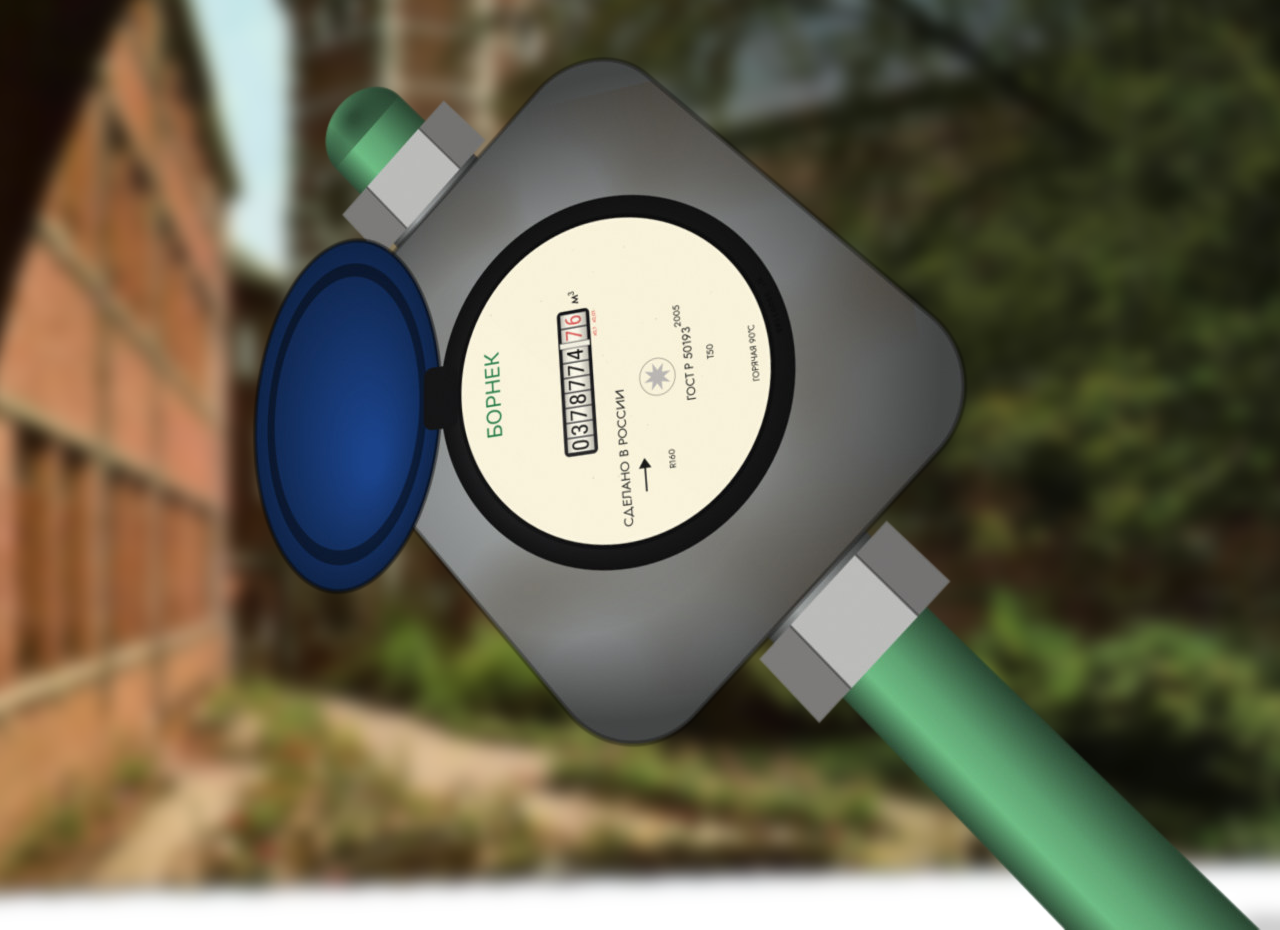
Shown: value=378774.76 unit=m³
